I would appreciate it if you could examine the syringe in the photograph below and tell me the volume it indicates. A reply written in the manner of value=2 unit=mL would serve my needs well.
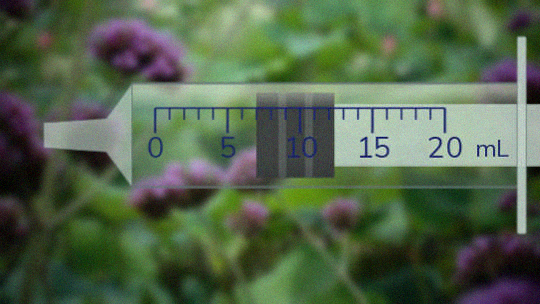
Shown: value=7 unit=mL
